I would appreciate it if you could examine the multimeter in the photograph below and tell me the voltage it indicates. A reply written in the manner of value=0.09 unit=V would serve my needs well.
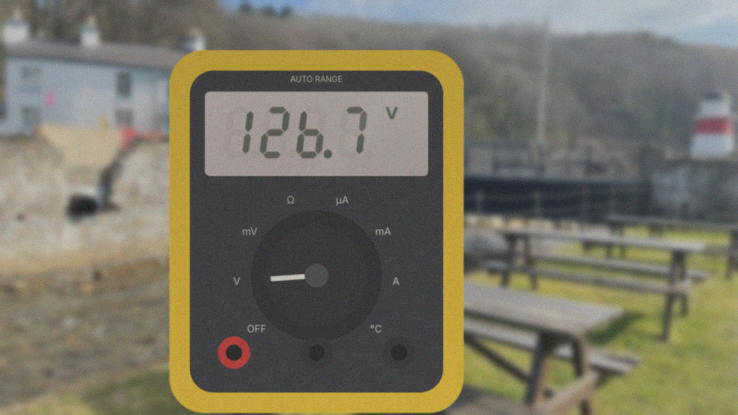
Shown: value=126.7 unit=V
